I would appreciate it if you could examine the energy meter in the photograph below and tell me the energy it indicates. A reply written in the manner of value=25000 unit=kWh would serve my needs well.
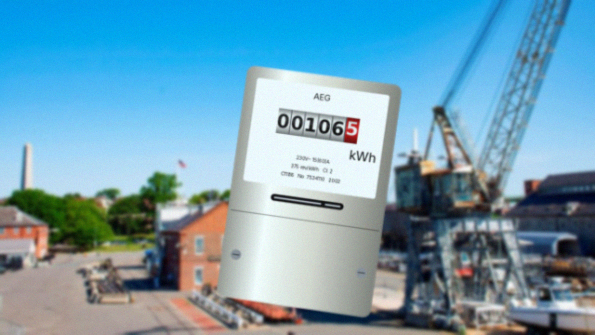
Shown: value=106.5 unit=kWh
